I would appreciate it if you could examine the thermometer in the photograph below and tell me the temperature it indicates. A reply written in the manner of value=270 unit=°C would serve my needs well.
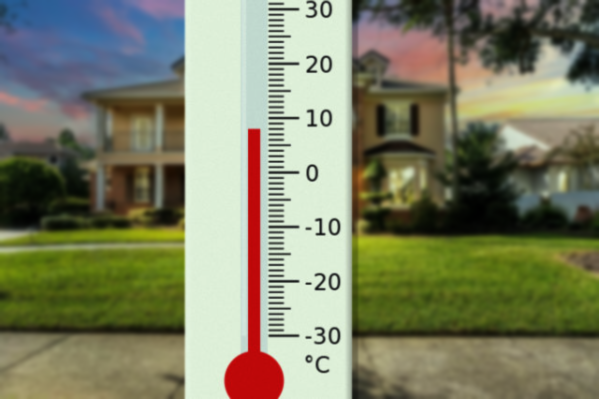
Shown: value=8 unit=°C
